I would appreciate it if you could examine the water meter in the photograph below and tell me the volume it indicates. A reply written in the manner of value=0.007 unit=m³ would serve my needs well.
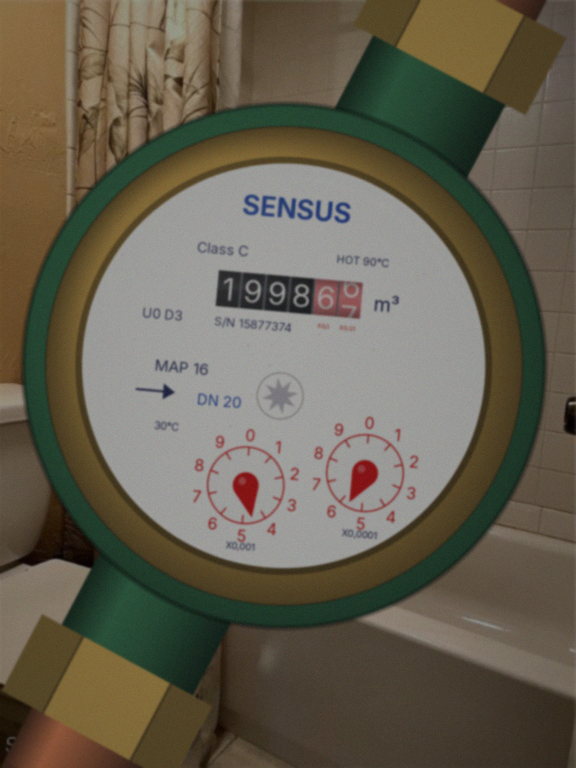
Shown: value=1998.6645 unit=m³
